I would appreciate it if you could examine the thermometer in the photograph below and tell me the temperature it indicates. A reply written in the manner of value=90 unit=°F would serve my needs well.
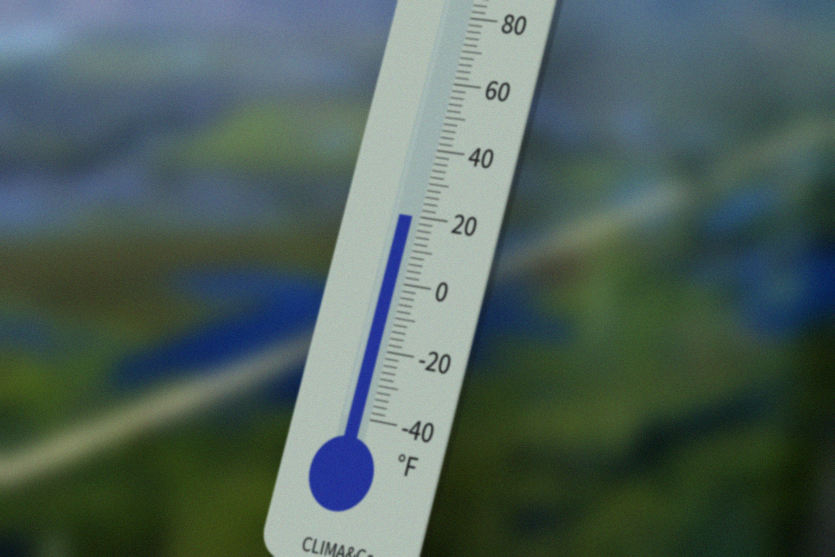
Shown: value=20 unit=°F
